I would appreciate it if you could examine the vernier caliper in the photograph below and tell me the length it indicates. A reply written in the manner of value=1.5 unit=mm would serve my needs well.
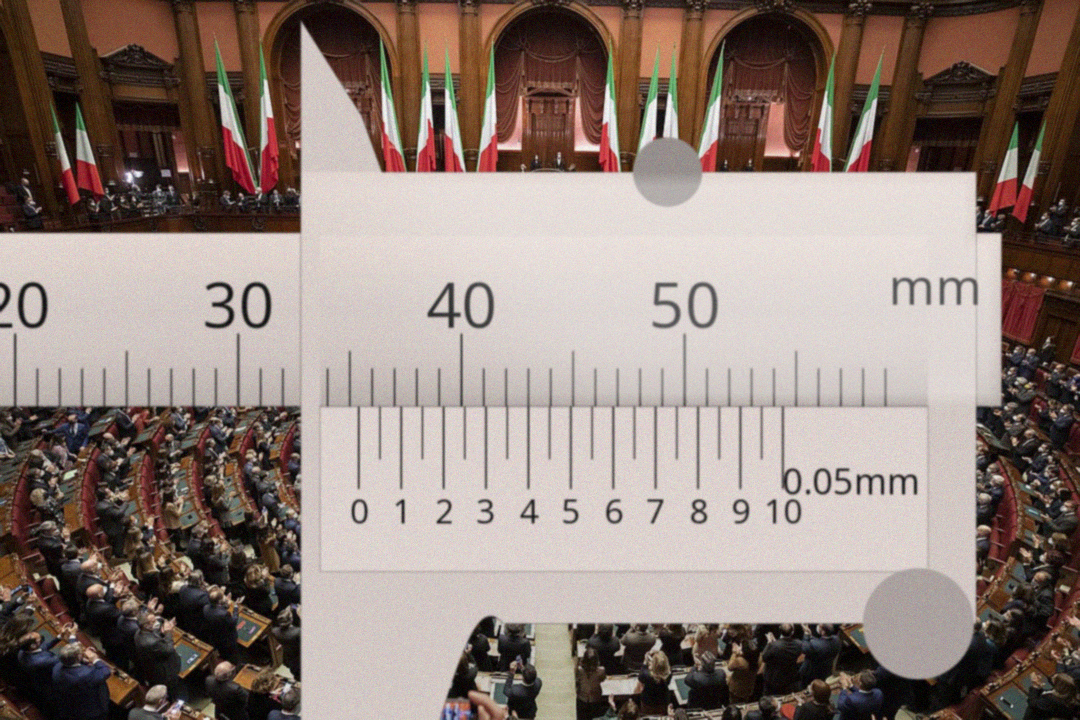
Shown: value=35.4 unit=mm
